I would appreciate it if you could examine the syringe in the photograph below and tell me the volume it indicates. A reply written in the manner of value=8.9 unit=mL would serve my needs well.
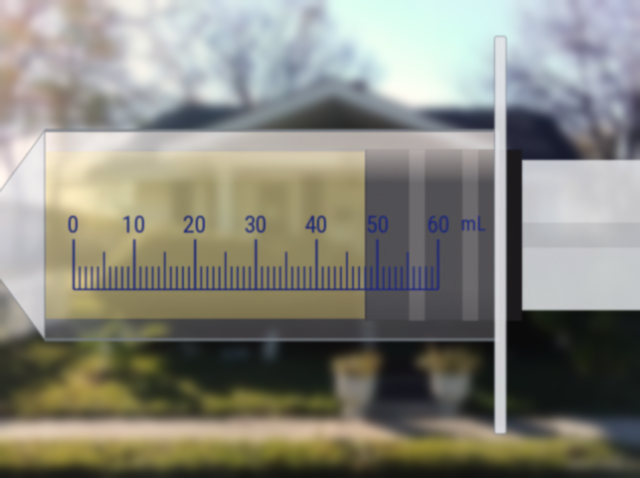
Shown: value=48 unit=mL
